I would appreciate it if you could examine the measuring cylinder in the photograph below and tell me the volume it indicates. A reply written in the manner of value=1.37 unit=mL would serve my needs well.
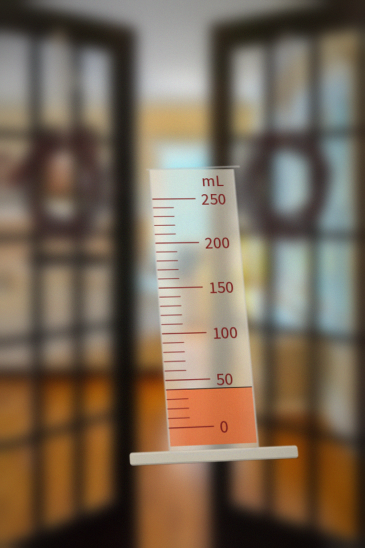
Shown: value=40 unit=mL
